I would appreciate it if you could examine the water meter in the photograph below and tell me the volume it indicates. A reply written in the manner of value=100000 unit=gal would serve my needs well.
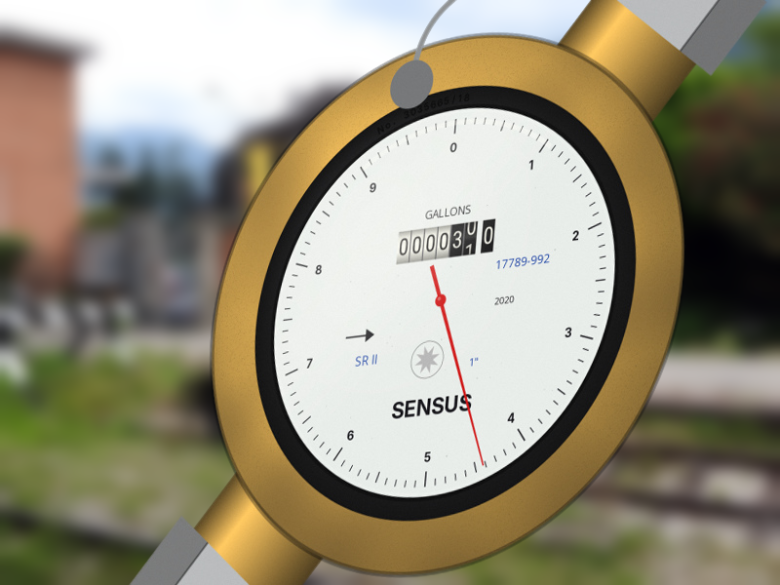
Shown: value=304.4 unit=gal
